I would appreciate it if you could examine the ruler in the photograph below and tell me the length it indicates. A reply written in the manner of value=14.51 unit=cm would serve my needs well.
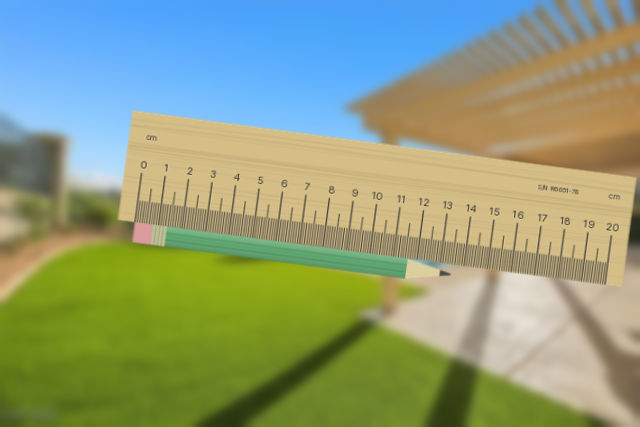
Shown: value=13.5 unit=cm
